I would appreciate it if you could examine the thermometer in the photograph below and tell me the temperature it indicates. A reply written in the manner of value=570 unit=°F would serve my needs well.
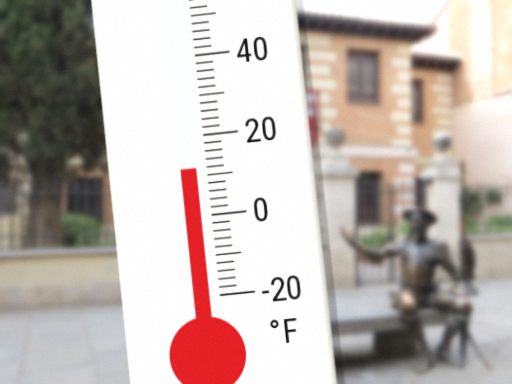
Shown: value=12 unit=°F
